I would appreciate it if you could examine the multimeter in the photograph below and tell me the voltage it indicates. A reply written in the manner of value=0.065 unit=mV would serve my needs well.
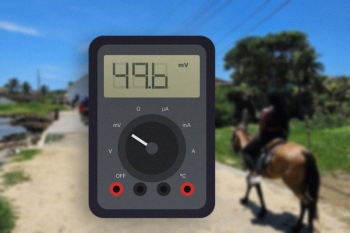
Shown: value=49.6 unit=mV
